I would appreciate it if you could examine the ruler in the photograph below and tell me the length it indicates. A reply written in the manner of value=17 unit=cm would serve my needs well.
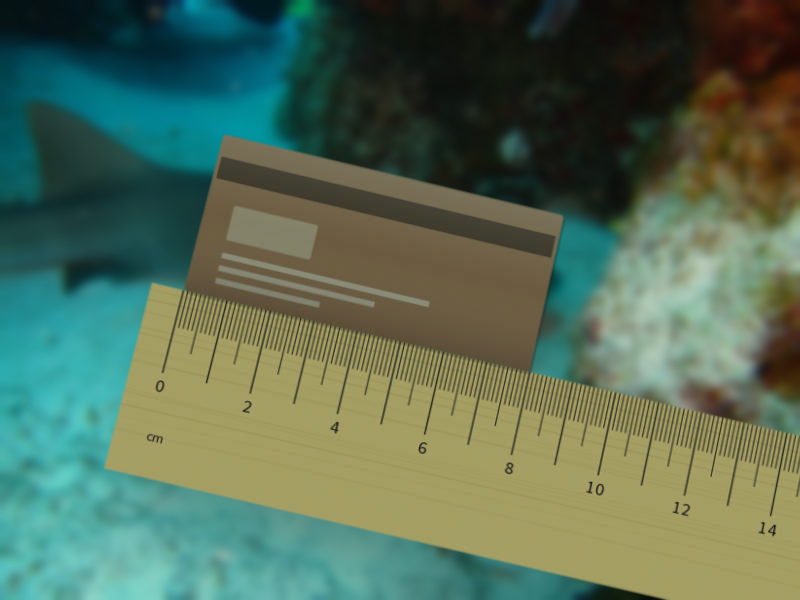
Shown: value=8 unit=cm
